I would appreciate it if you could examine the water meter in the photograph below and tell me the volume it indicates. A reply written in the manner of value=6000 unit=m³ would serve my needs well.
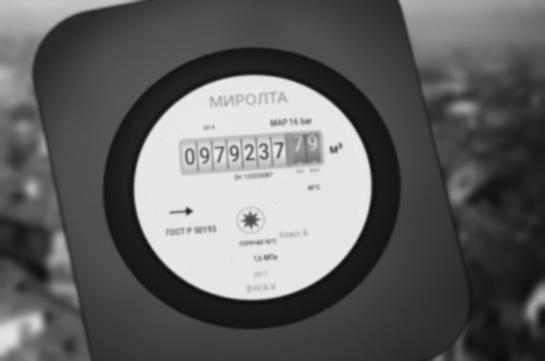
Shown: value=979237.79 unit=m³
